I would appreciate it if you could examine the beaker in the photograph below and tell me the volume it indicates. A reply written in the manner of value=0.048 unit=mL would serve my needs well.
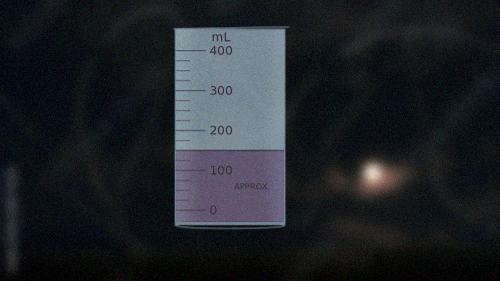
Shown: value=150 unit=mL
